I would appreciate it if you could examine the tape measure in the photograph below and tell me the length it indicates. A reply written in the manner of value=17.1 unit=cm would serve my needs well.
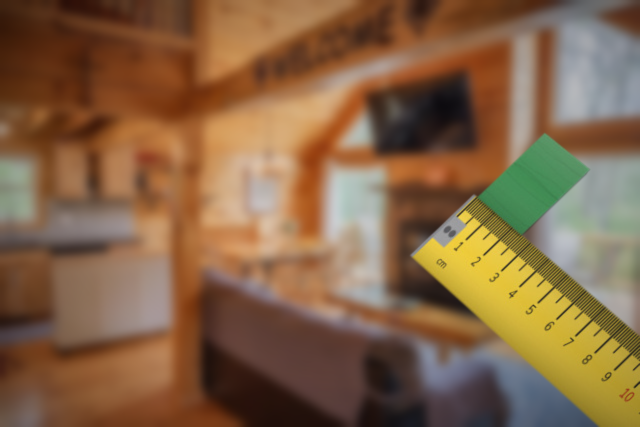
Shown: value=2.5 unit=cm
